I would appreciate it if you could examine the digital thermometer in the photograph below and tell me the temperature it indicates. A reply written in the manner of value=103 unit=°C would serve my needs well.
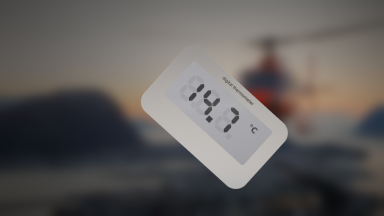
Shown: value=14.7 unit=°C
